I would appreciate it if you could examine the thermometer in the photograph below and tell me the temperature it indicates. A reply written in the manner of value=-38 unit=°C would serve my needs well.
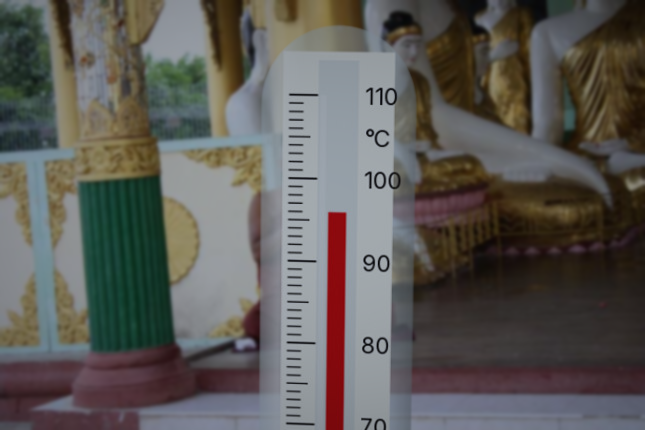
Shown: value=96 unit=°C
